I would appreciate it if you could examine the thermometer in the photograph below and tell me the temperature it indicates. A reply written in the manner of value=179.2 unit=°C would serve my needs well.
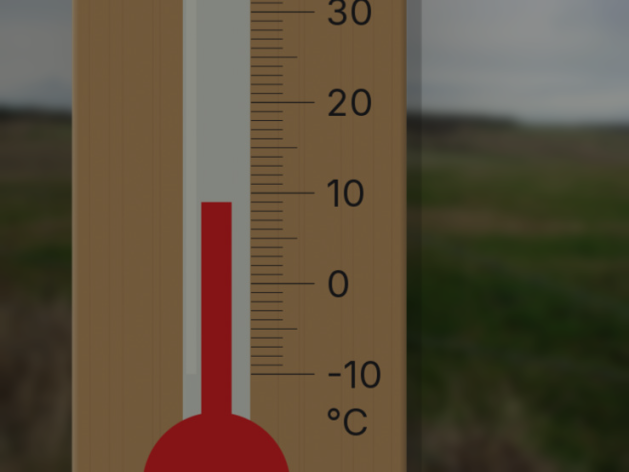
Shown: value=9 unit=°C
